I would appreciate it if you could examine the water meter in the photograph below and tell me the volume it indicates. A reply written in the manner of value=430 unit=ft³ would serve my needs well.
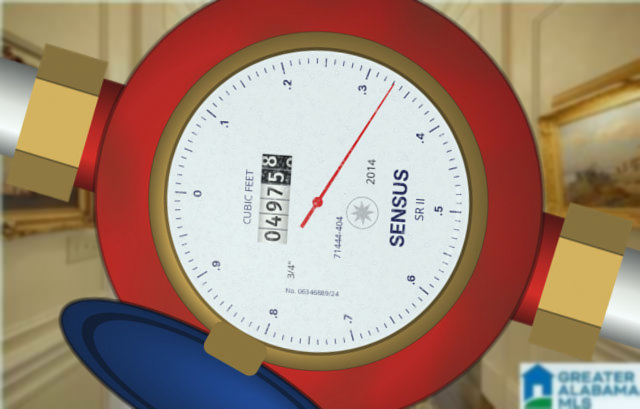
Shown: value=49758.33 unit=ft³
